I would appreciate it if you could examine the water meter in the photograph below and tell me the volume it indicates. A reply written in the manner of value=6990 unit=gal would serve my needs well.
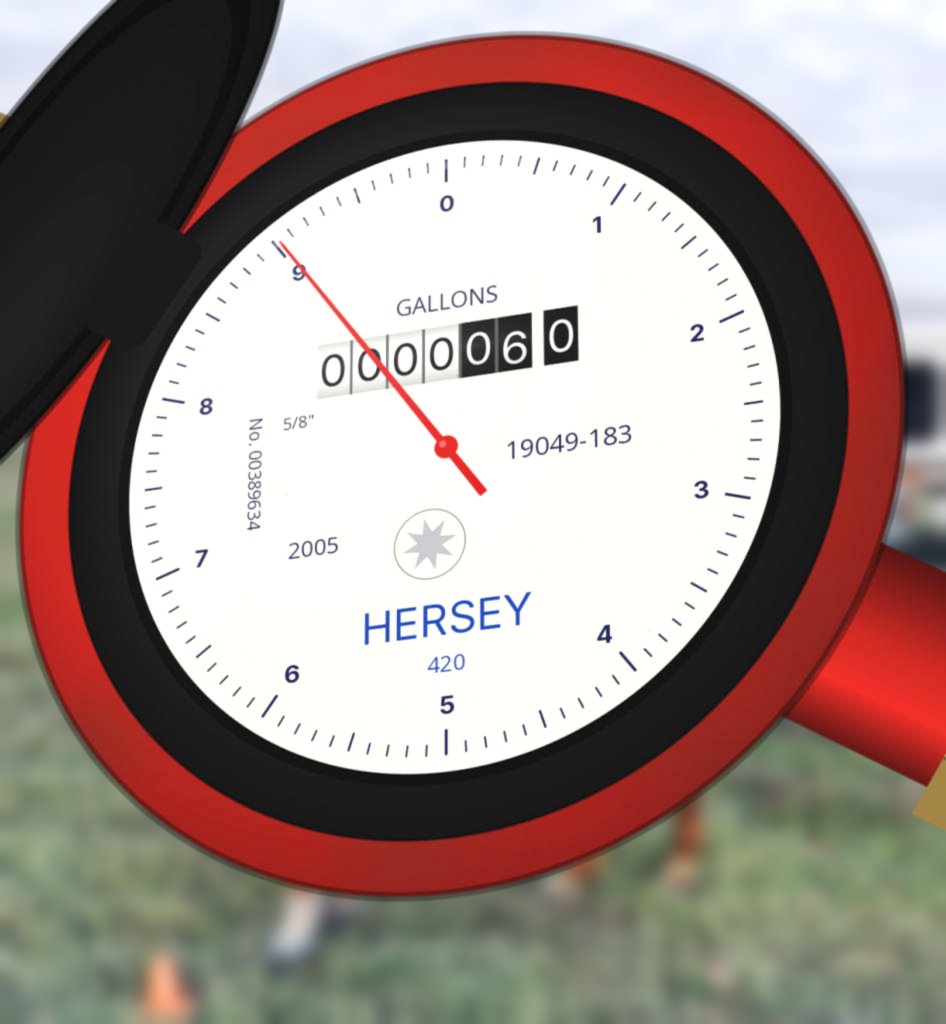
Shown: value=59.0 unit=gal
